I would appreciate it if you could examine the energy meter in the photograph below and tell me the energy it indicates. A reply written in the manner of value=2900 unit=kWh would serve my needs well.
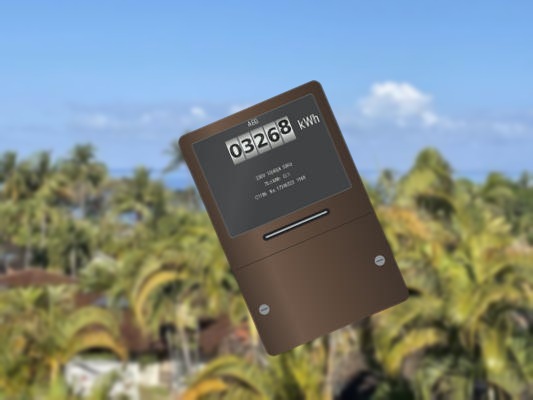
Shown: value=3268 unit=kWh
